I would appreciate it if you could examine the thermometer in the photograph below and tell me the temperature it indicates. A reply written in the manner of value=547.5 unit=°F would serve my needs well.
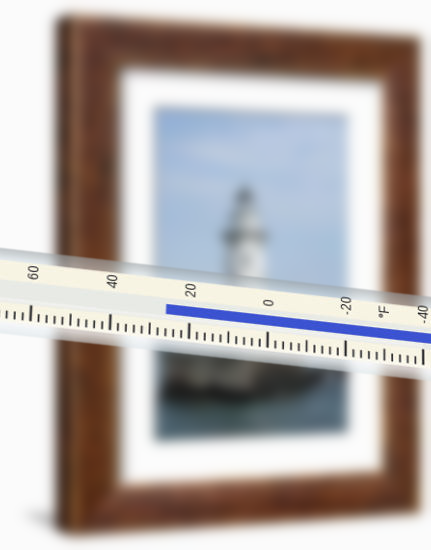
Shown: value=26 unit=°F
